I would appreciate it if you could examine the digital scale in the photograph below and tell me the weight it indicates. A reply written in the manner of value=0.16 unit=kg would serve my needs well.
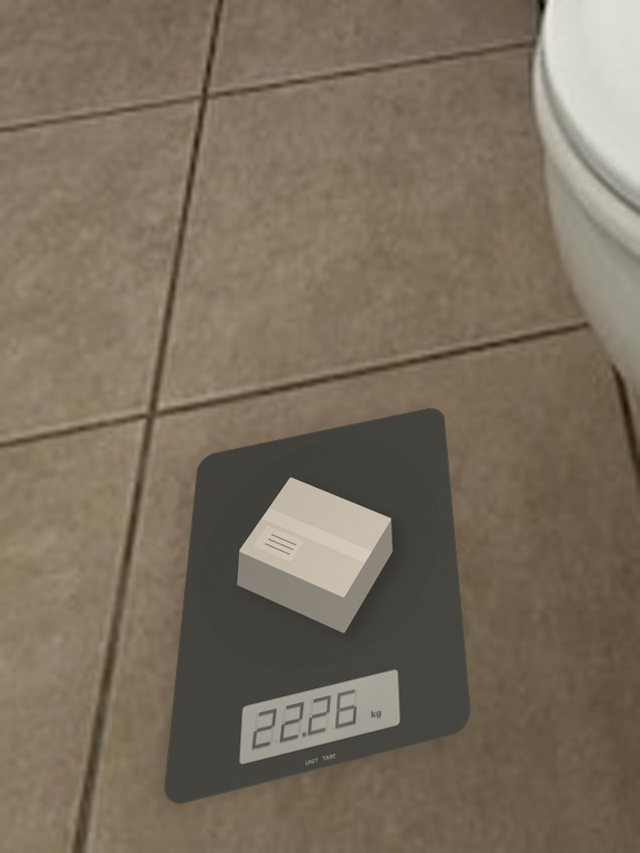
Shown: value=22.26 unit=kg
